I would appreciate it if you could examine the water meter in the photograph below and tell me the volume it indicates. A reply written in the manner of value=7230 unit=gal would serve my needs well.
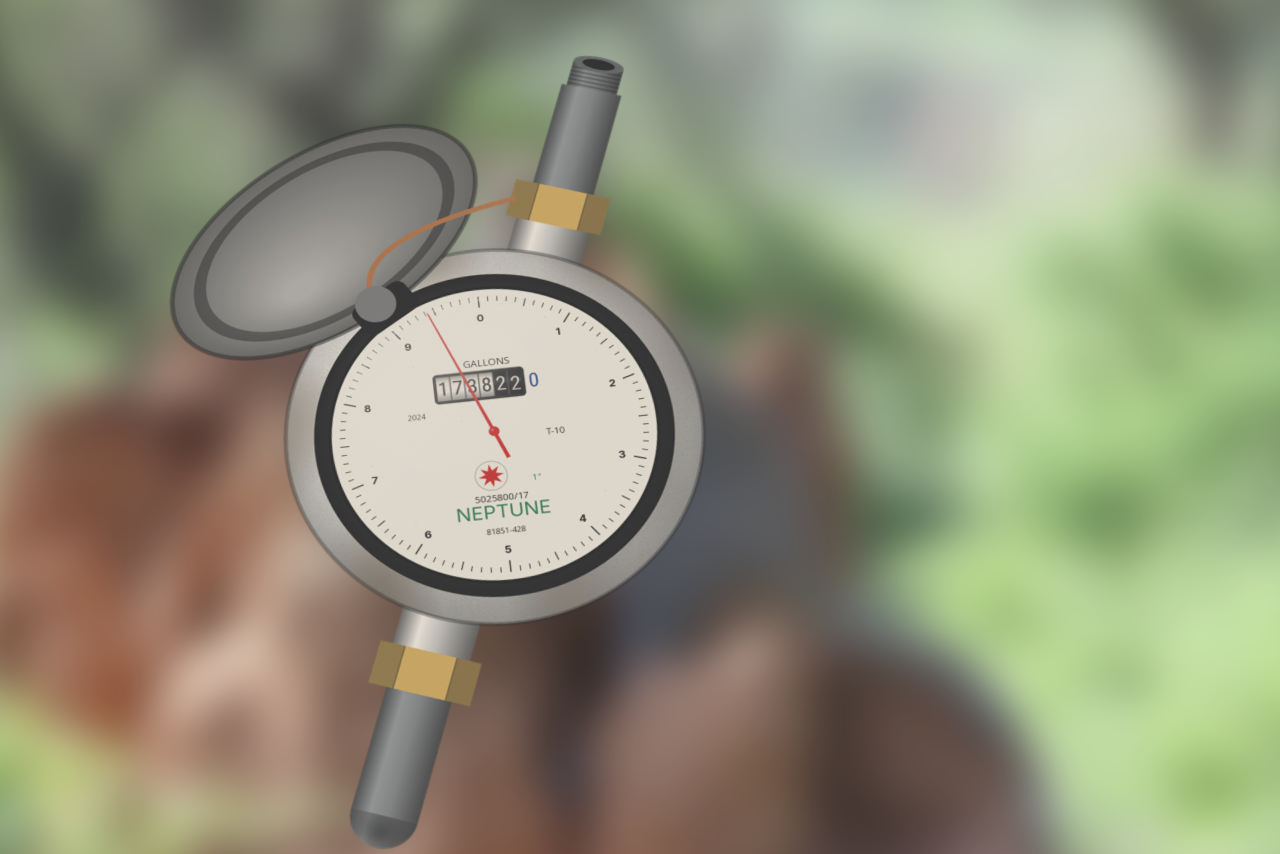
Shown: value=1738219.4 unit=gal
